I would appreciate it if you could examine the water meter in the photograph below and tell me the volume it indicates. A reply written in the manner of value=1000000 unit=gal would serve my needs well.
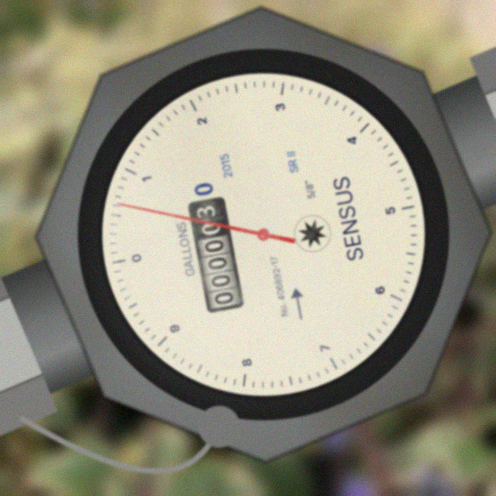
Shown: value=30.6 unit=gal
